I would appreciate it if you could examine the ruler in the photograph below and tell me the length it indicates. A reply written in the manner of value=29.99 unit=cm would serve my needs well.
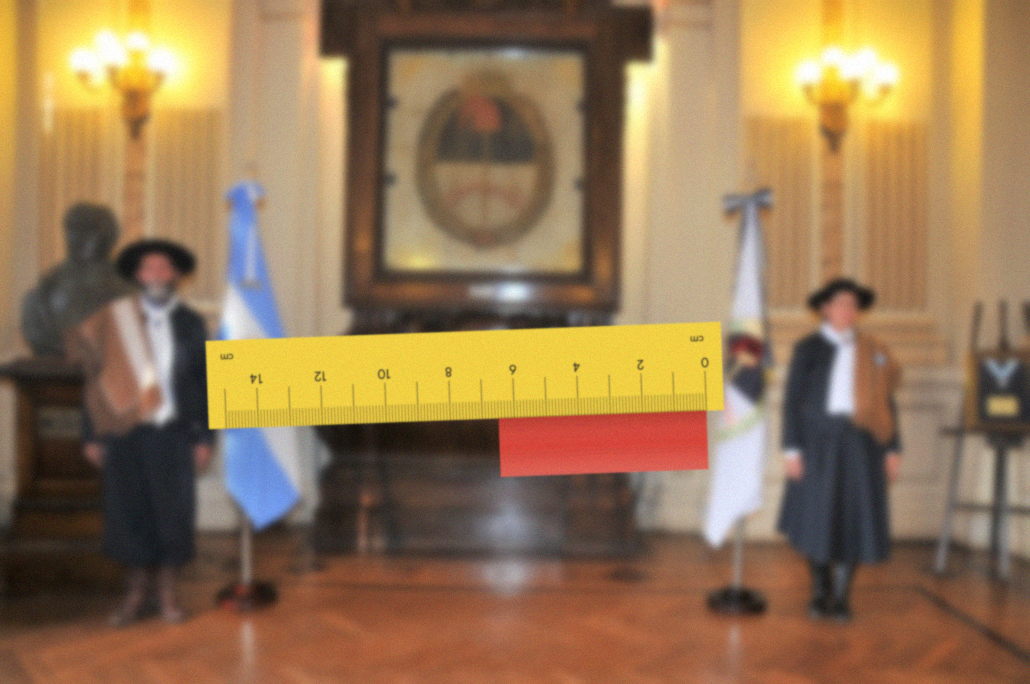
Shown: value=6.5 unit=cm
